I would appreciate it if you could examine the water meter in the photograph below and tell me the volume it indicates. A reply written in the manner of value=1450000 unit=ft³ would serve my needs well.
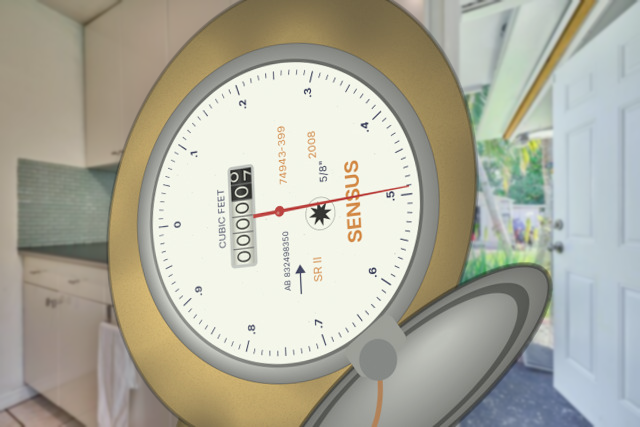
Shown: value=6.49 unit=ft³
